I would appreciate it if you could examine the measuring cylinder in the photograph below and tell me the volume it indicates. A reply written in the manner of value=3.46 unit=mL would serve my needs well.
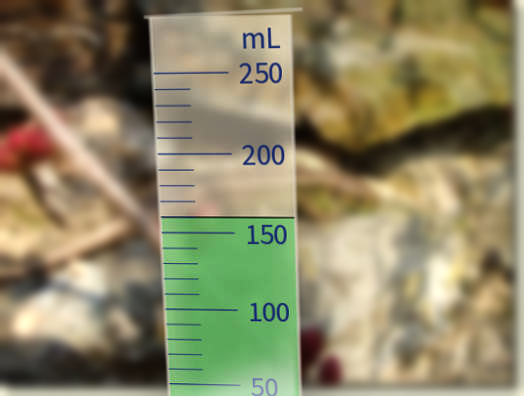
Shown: value=160 unit=mL
